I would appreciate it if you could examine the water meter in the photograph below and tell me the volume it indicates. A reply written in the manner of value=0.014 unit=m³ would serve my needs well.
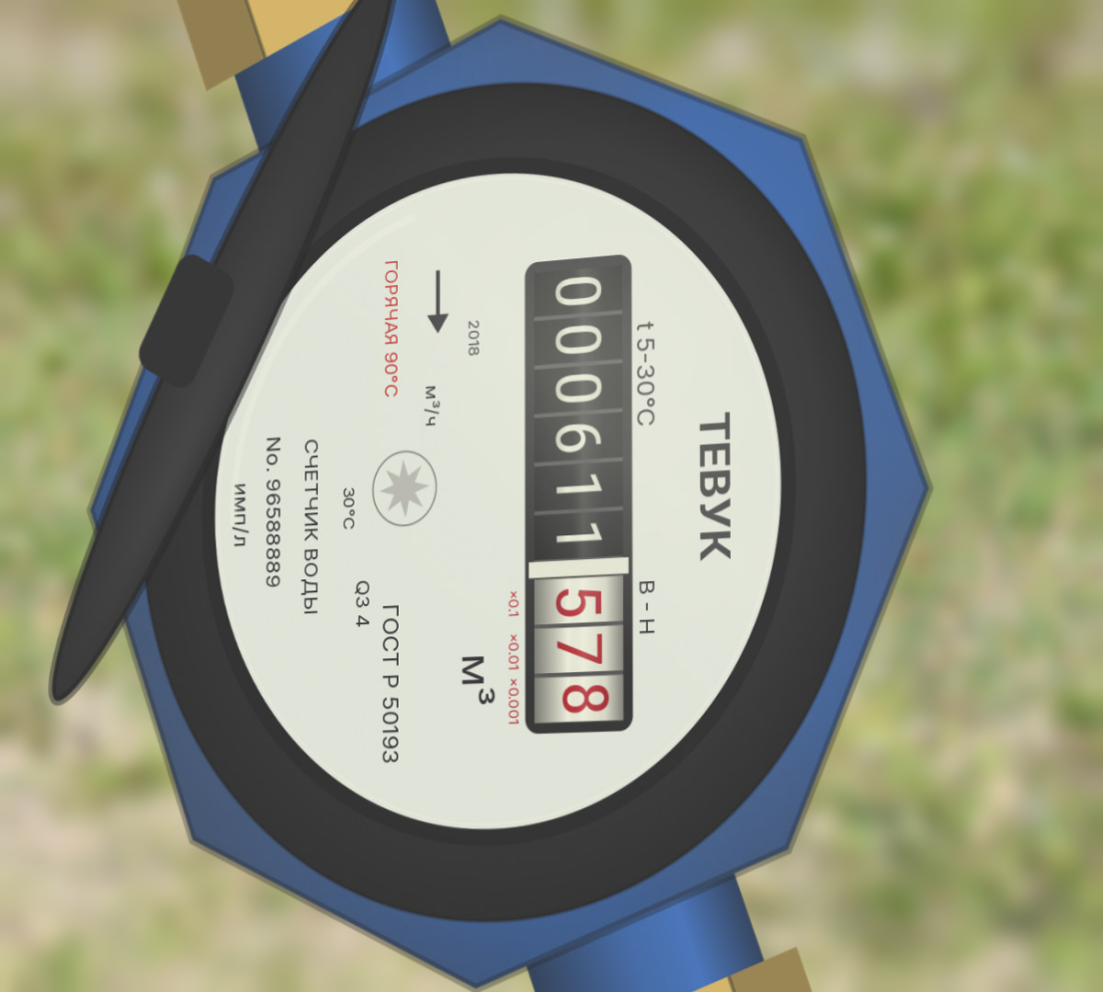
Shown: value=611.578 unit=m³
